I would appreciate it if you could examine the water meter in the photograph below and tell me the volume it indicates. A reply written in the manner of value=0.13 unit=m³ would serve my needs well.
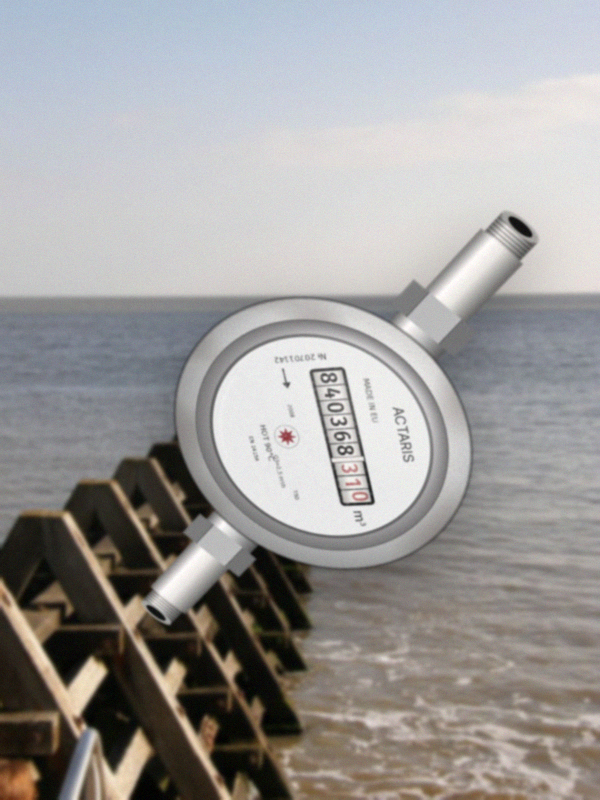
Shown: value=840368.310 unit=m³
